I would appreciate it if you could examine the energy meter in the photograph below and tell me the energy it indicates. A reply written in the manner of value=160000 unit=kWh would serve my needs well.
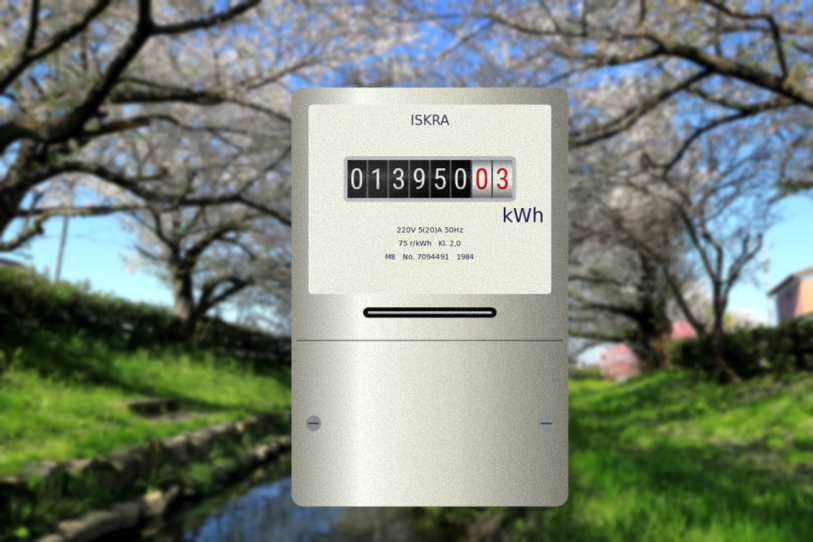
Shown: value=13950.03 unit=kWh
